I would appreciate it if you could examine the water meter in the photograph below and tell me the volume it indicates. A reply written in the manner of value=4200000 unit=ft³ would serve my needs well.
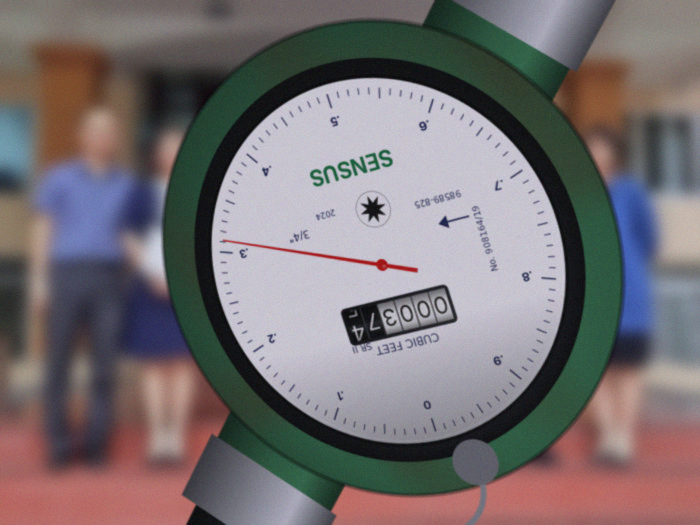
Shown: value=374.31 unit=ft³
